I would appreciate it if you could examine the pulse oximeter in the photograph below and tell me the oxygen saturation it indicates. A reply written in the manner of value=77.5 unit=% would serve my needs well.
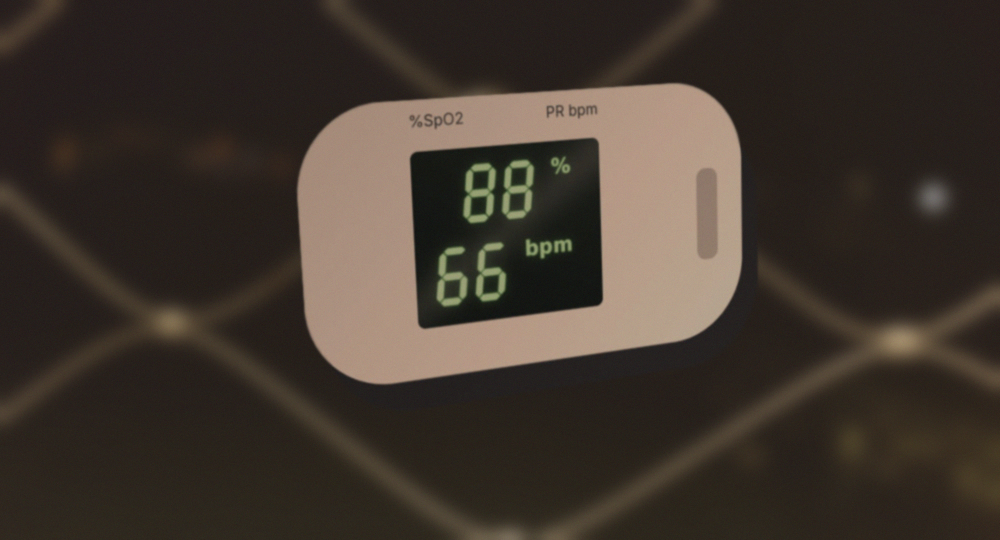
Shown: value=88 unit=%
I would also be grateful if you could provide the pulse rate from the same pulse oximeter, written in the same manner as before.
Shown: value=66 unit=bpm
